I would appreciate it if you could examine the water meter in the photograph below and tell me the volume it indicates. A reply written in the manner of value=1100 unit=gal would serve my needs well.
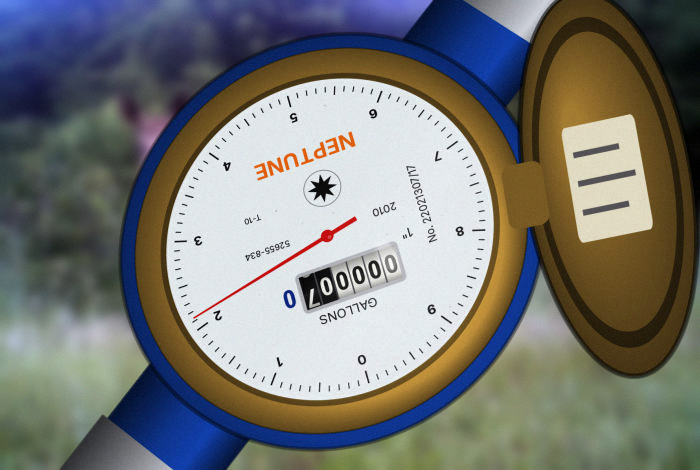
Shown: value=72.1 unit=gal
